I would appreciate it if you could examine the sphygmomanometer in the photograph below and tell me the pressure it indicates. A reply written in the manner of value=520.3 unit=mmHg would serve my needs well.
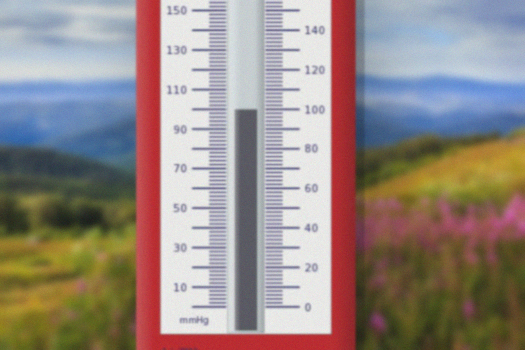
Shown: value=100 unit=mmHg
